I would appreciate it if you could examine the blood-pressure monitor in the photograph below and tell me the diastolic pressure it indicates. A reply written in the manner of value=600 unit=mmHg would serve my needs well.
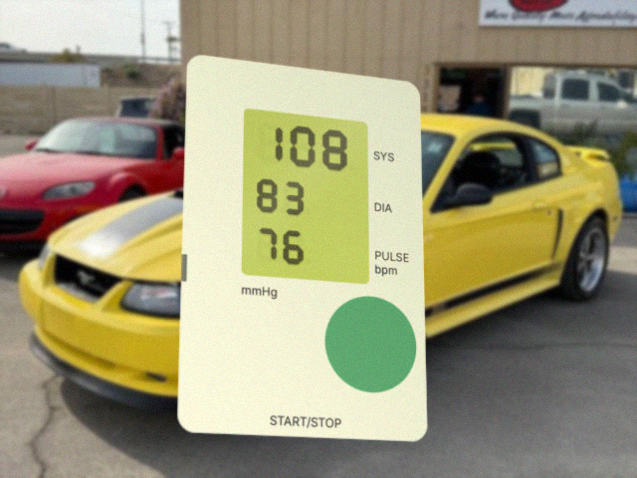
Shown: value=83 unit=mmHg
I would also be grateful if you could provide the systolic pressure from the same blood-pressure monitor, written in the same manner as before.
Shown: value=108 unit=mmHg
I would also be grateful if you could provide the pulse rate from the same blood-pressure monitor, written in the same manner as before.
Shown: value=76 unit=bpm
